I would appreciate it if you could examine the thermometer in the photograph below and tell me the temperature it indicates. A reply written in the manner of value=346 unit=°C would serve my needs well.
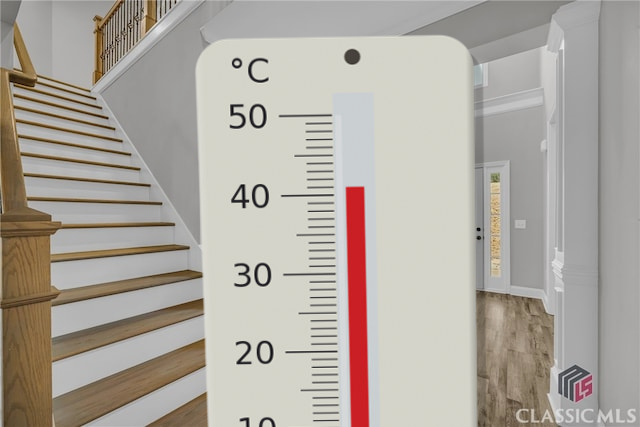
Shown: value=41 unit=°C
